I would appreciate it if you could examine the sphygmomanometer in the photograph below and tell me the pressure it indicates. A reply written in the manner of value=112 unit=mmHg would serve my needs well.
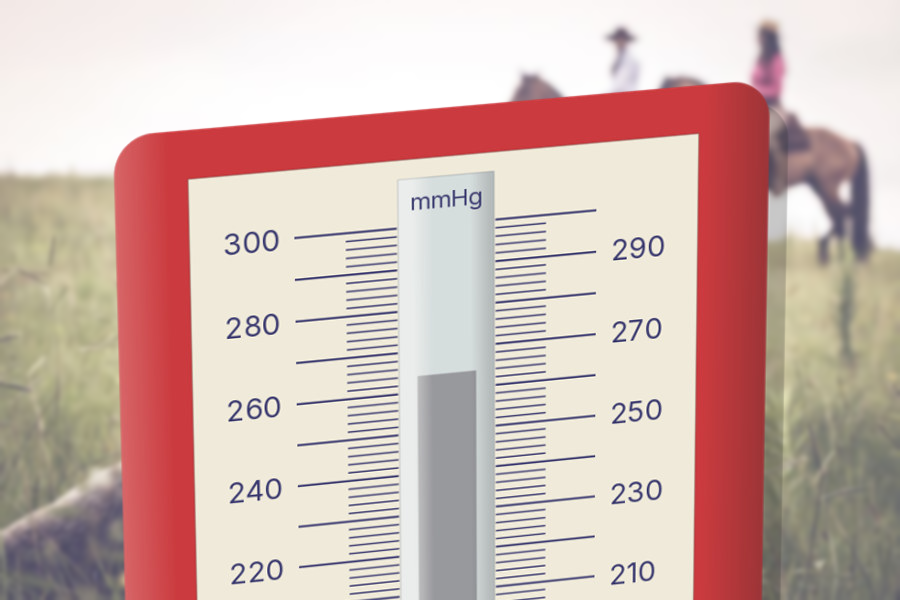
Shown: value=264 unit=mmHg
